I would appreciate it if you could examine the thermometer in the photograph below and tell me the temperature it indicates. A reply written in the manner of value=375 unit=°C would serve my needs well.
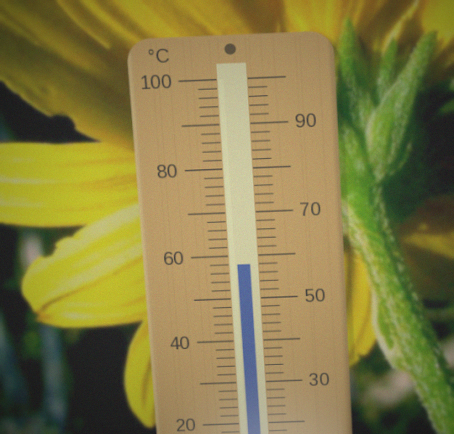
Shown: value=58 unit=°C
